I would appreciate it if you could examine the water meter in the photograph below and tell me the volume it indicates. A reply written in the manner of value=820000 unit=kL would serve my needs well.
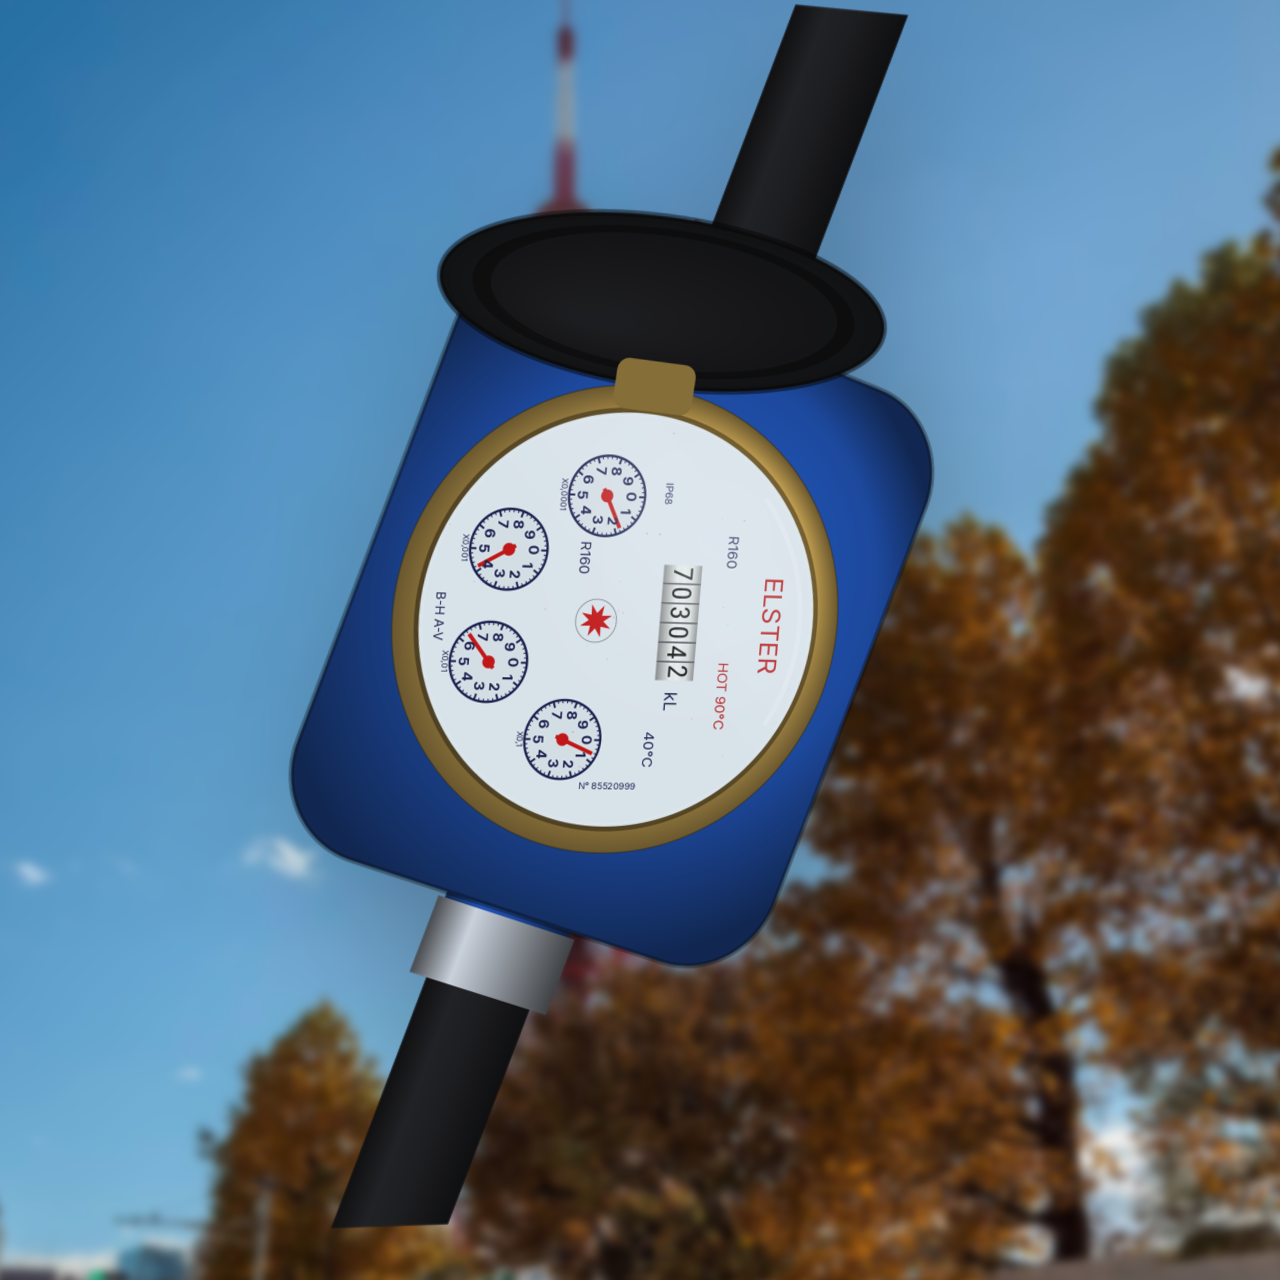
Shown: value=703042.0641 unit=kL
